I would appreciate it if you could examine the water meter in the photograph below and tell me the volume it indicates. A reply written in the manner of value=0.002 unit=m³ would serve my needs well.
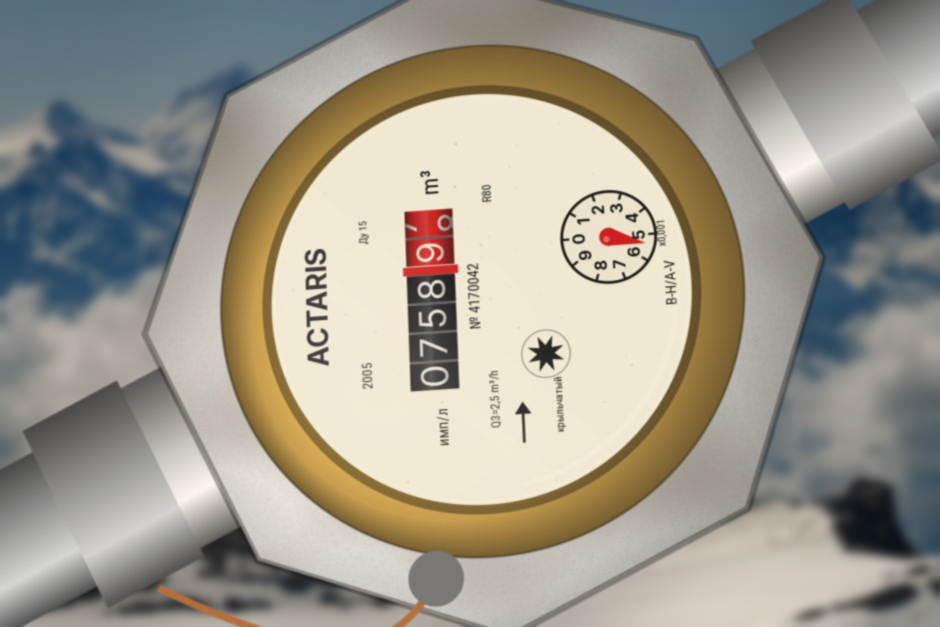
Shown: value=758.975 unit=m³
